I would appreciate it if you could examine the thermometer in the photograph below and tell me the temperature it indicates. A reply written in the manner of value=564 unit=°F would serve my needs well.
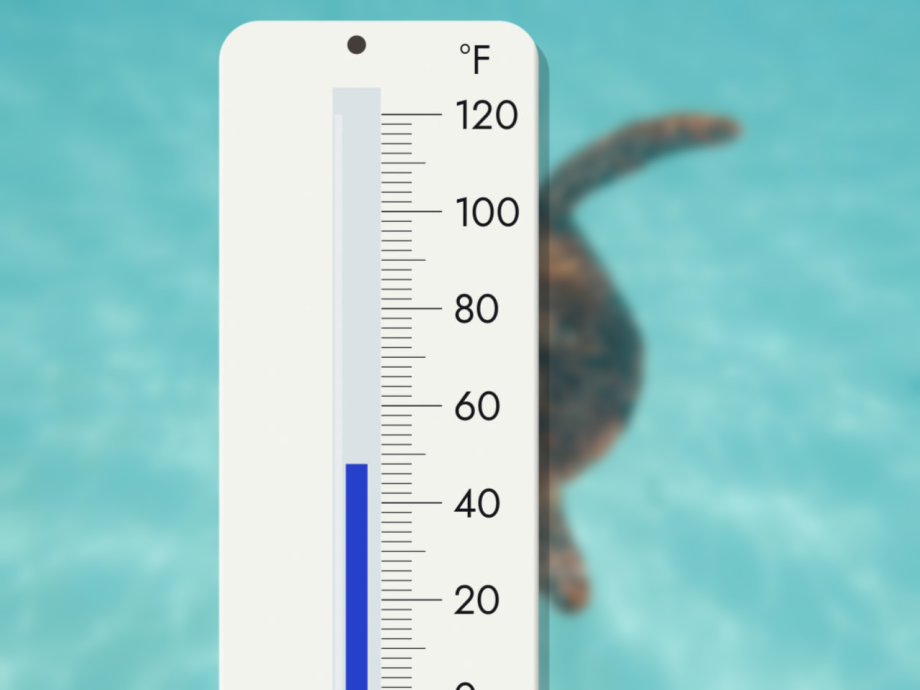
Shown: value=48 unit=°F
